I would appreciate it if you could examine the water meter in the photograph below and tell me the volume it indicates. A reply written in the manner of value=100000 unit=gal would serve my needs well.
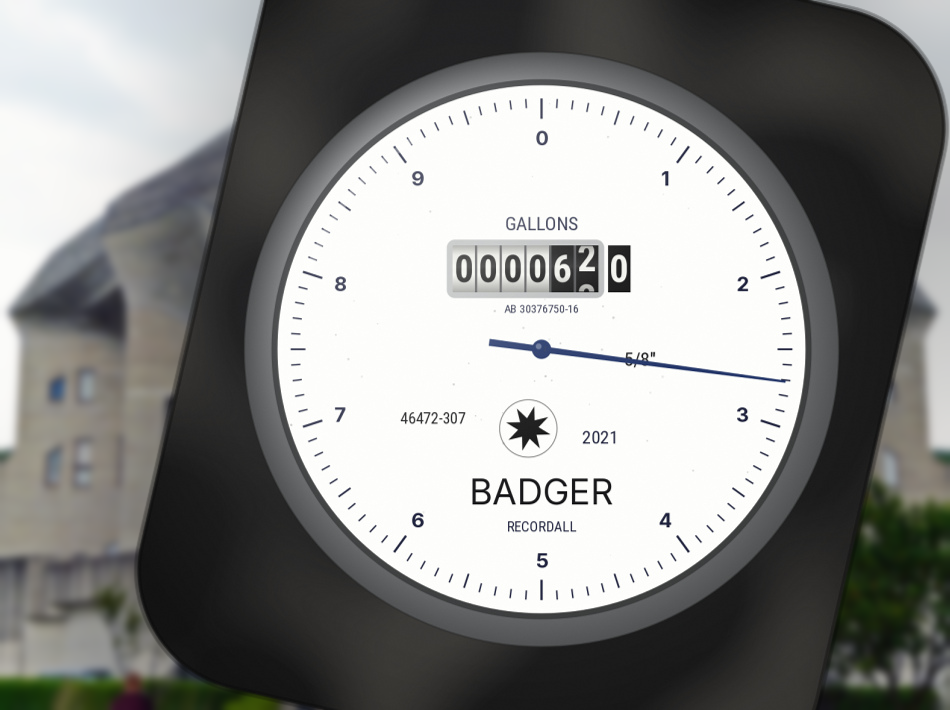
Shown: value=622.7 unit=gal
